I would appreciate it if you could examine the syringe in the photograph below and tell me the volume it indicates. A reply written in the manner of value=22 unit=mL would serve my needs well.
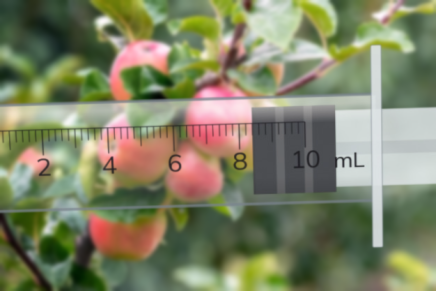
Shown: value=8.4 unit=mL
